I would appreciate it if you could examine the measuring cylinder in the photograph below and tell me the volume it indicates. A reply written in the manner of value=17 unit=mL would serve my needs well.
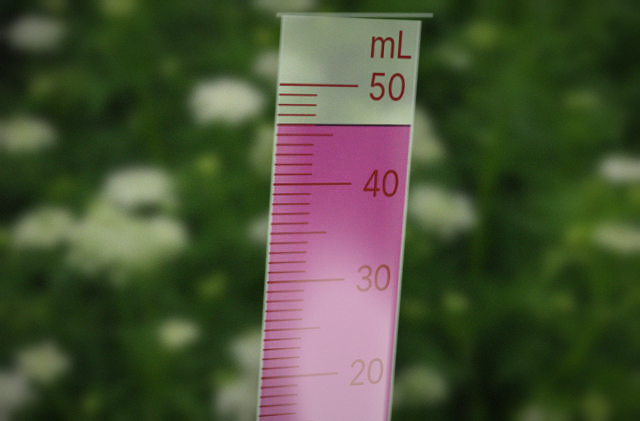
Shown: value=46 unit=mL
